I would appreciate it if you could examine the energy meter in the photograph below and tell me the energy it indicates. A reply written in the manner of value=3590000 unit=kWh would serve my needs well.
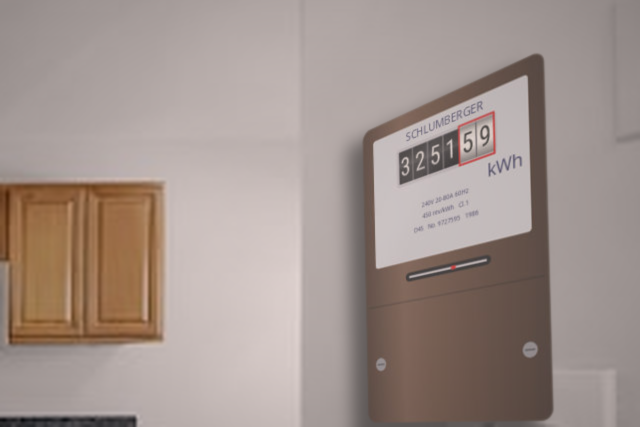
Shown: value=3251.59 unit=kWh
